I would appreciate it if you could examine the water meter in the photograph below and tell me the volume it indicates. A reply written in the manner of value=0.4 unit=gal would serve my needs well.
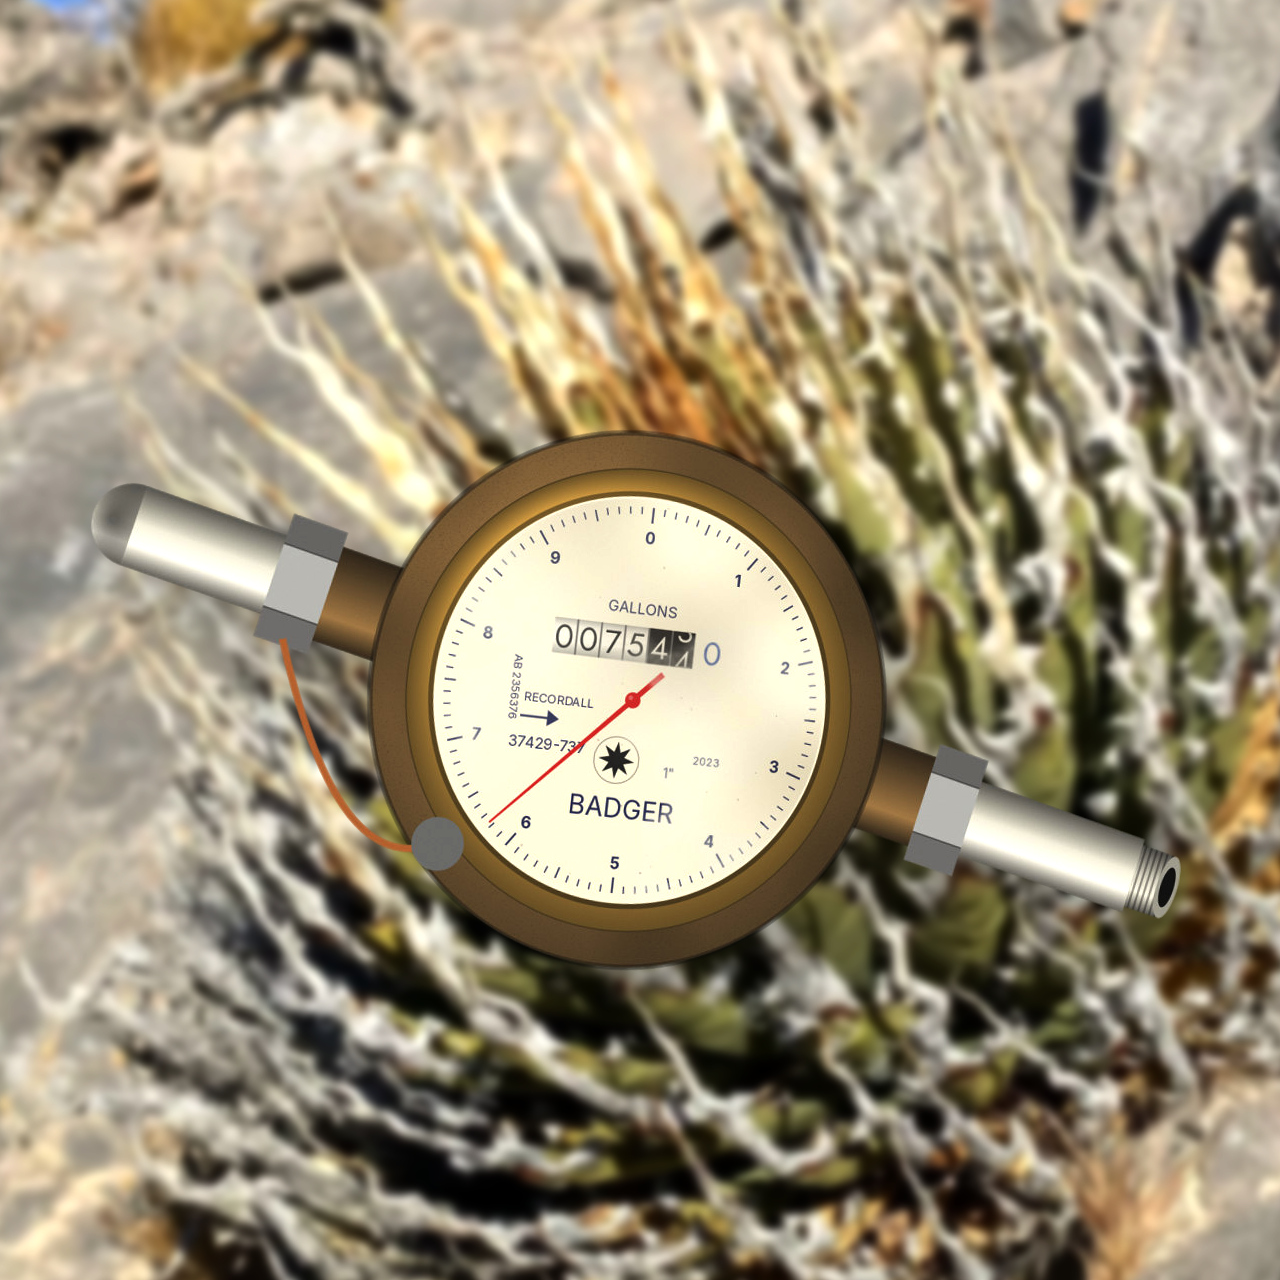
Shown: value=75436.2 unit=gal
